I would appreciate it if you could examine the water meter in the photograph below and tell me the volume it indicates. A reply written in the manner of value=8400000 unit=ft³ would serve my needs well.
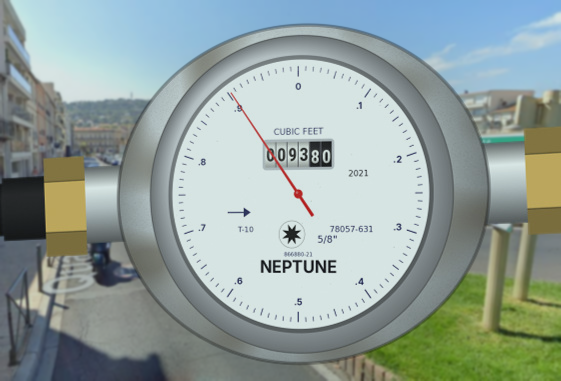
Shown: value=9379.90 unit=ft³
